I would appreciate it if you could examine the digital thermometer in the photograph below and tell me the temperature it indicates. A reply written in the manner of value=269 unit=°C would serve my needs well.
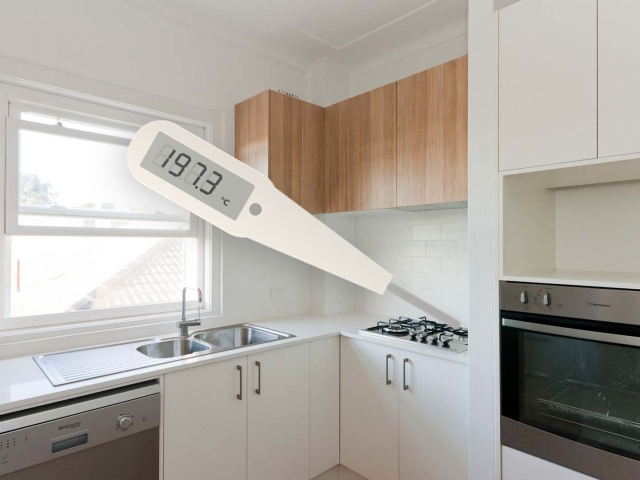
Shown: value=197.3 unit=°C
